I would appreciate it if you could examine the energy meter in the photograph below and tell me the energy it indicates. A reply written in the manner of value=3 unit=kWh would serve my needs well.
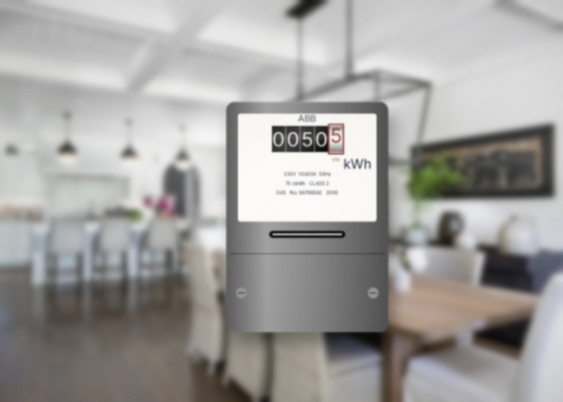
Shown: value=50.5 unit=kWh
